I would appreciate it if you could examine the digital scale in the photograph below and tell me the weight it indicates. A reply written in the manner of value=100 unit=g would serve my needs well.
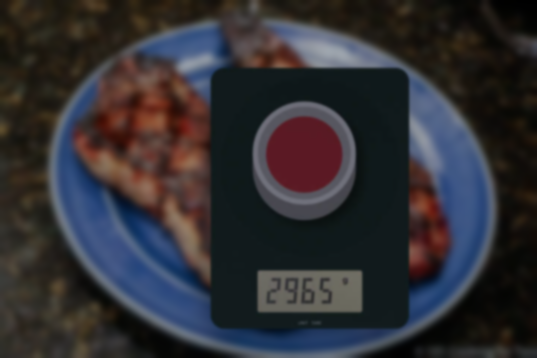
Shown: value=2965 unit=g
